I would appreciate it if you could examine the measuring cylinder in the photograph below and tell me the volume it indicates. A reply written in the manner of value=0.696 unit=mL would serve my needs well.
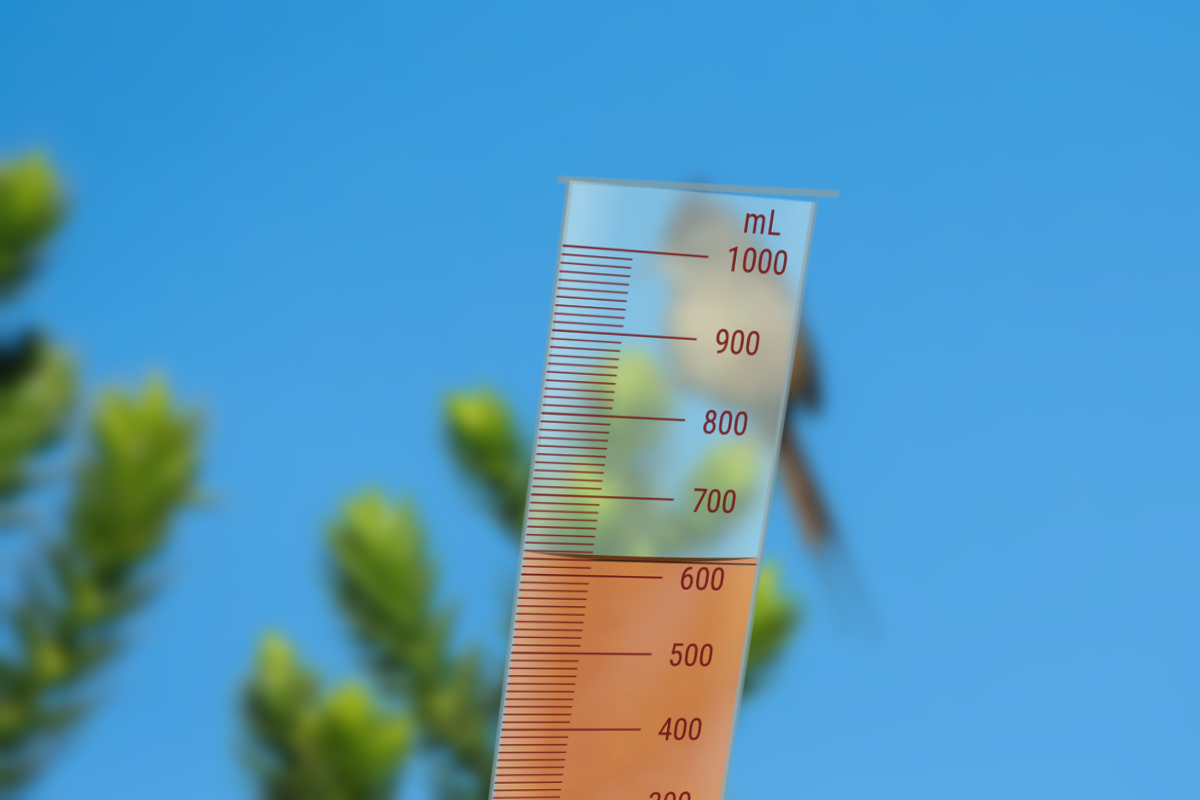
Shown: value=620 unit=mL
